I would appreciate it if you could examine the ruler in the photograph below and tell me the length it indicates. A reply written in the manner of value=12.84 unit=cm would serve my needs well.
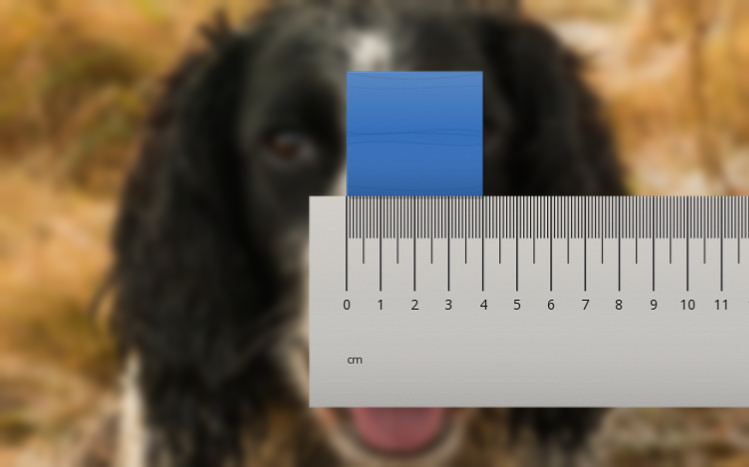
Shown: value=4 unit=cm
